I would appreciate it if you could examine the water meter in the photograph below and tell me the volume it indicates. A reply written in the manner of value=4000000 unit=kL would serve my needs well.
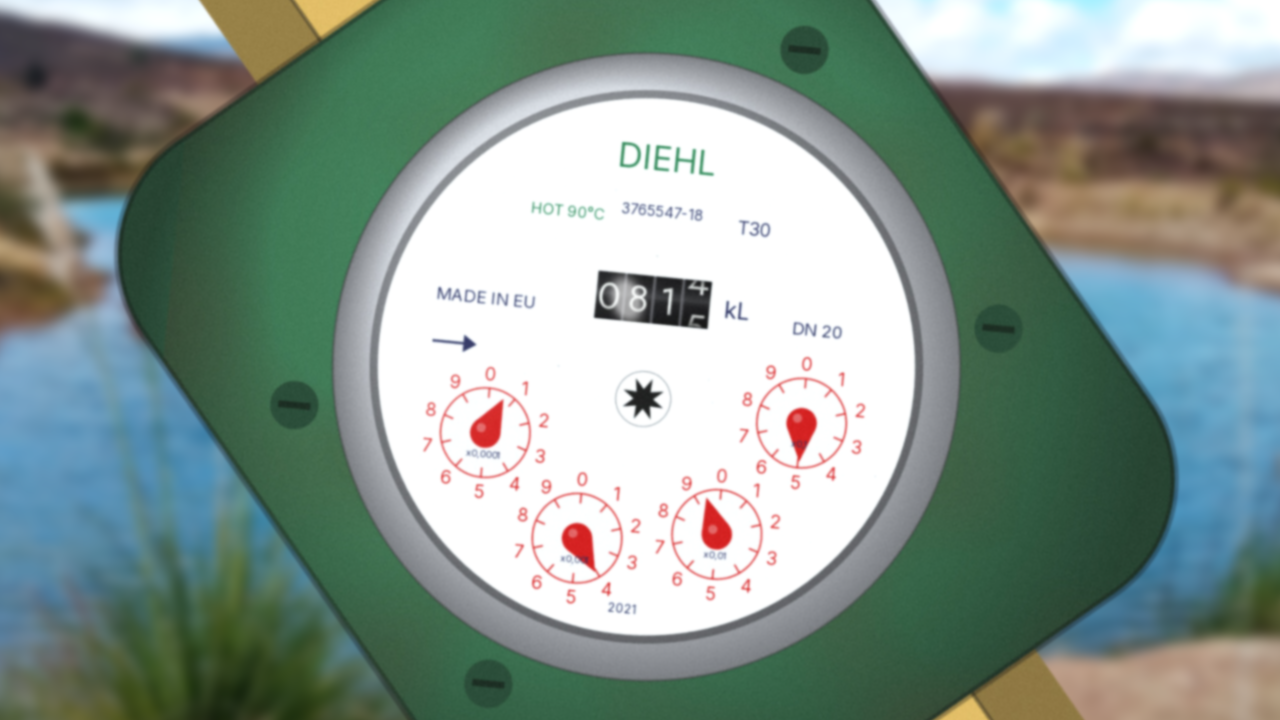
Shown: value=814.4940 unit=kL
